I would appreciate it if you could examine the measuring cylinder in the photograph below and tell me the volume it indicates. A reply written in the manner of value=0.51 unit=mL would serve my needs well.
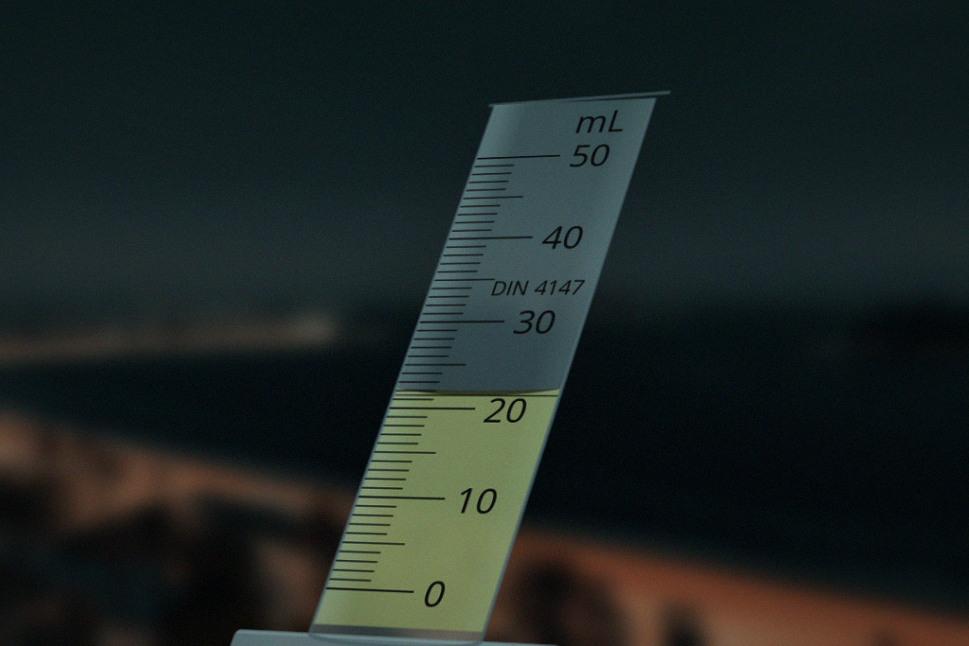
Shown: value=21.5 unit=mL
